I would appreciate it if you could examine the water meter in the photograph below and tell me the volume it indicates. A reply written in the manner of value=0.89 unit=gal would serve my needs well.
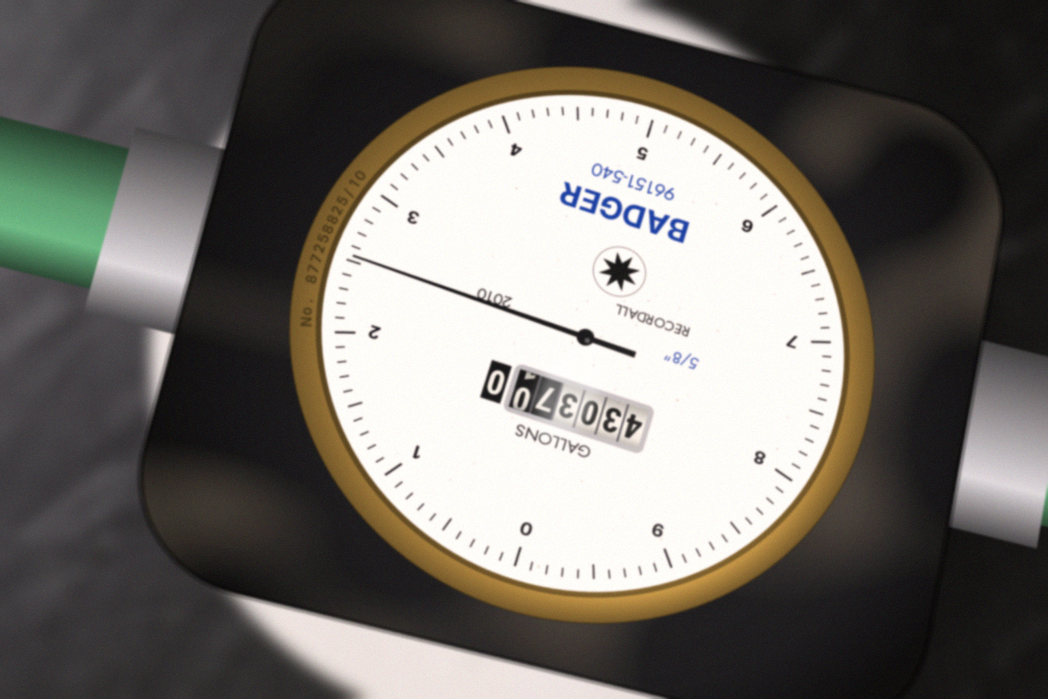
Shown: value=4303702.5 unit=gal
